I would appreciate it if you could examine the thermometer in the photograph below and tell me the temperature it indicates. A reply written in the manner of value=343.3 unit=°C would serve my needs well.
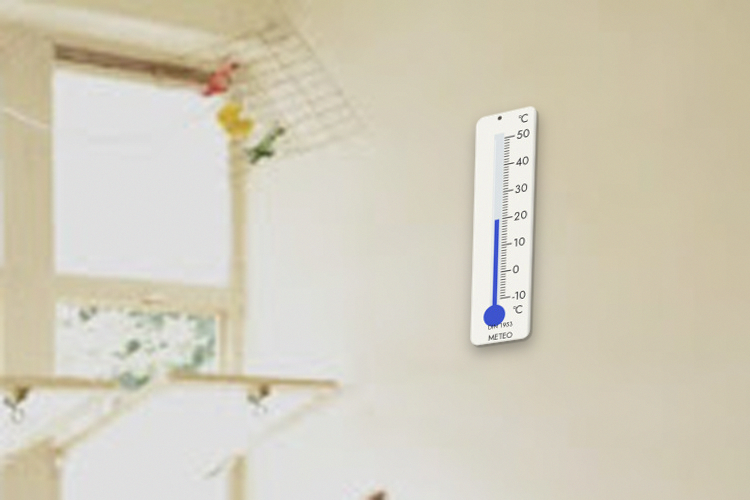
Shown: value=20 unit=°C
